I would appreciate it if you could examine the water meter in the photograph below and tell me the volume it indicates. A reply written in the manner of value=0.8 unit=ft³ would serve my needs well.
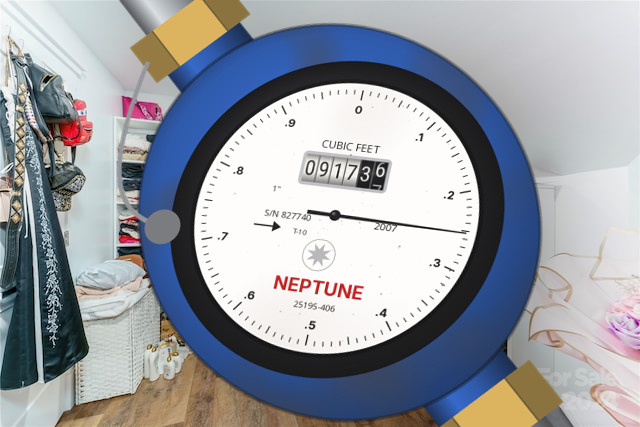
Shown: value=91736.25 unit=ft³
